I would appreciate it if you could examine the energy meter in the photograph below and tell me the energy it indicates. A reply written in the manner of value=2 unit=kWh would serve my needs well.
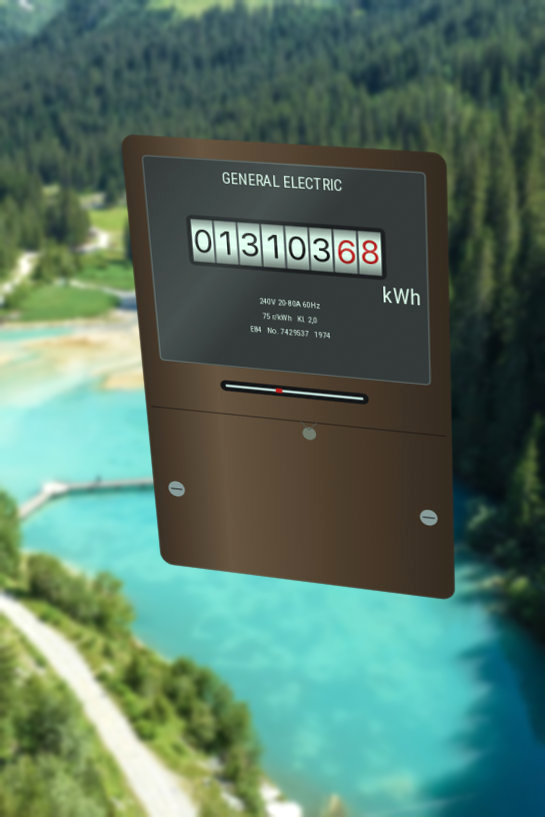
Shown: value=13103.68 unit=kWh
